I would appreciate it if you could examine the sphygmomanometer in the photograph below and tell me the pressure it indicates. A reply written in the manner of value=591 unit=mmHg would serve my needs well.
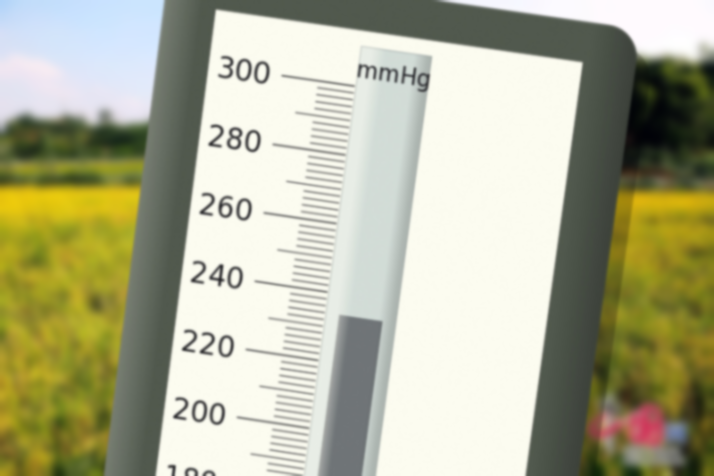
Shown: value=234 unit=mmHg
